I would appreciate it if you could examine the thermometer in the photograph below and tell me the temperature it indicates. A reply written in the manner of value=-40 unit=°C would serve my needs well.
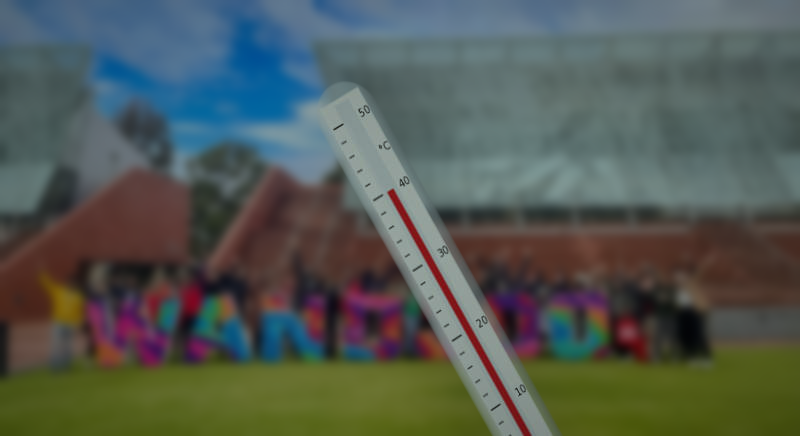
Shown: value=40 unit=°C
